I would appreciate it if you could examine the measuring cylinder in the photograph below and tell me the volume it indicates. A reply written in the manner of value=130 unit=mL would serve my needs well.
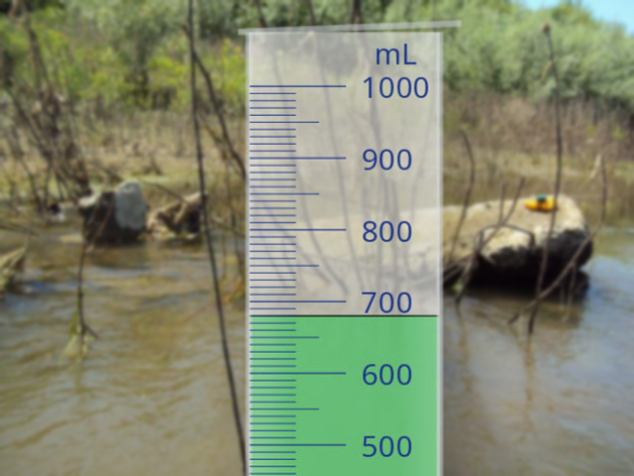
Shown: value=680 unit=mL
